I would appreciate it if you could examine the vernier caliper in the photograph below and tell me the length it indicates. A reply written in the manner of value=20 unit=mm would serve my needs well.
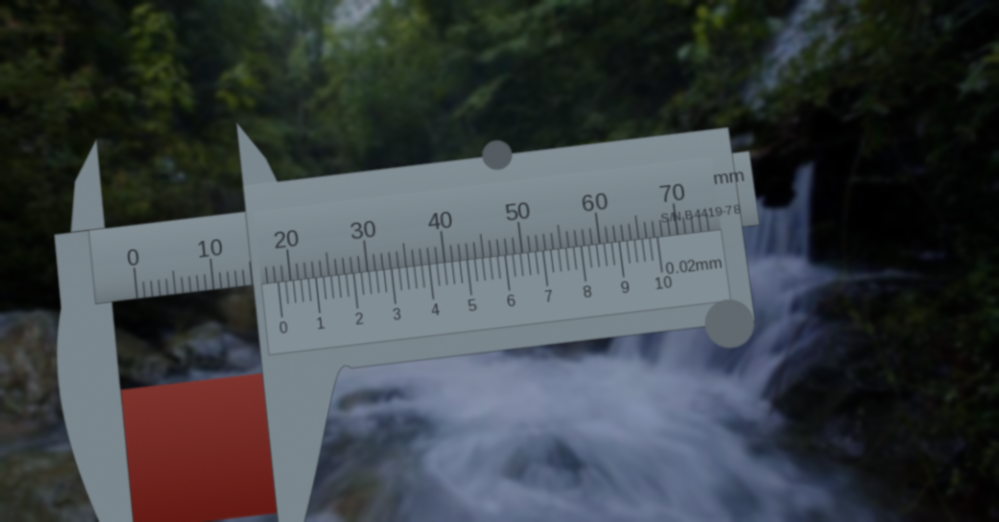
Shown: value=18.4 unit=mm
